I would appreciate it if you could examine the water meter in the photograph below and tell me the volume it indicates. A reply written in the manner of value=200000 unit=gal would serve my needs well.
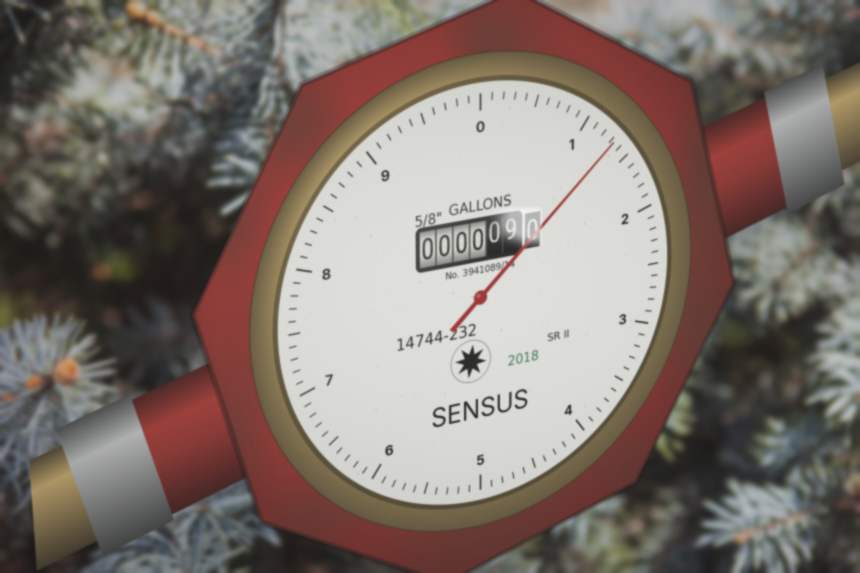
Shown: value=91.3 unit=gal
